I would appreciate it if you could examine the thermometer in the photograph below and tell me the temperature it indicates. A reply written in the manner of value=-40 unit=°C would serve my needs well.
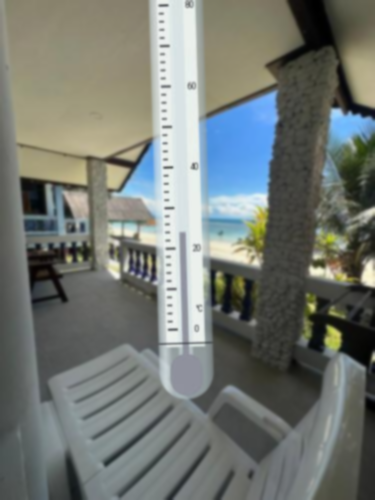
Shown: value=24 unit=°C
